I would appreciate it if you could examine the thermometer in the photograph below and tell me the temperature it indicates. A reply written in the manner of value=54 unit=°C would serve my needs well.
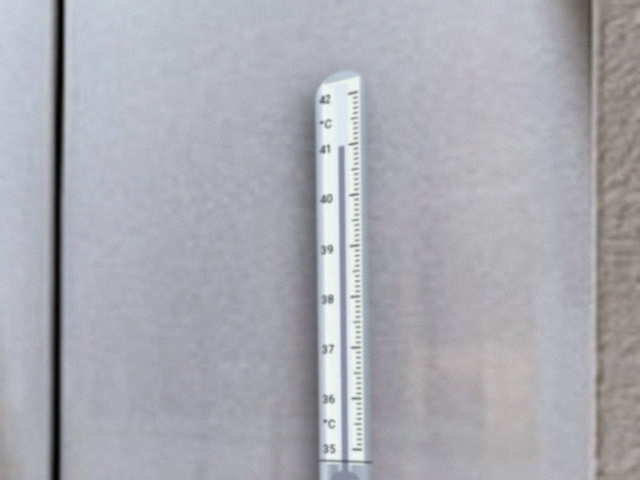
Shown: value=41 unit=°C
